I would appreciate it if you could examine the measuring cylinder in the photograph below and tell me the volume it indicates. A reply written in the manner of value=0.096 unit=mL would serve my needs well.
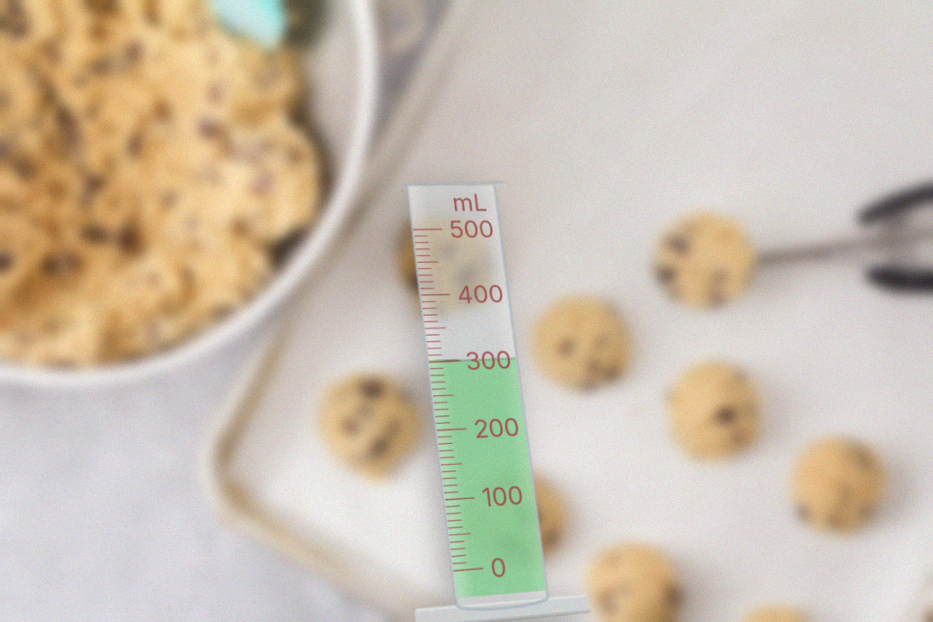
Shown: value=300 unit=mL
